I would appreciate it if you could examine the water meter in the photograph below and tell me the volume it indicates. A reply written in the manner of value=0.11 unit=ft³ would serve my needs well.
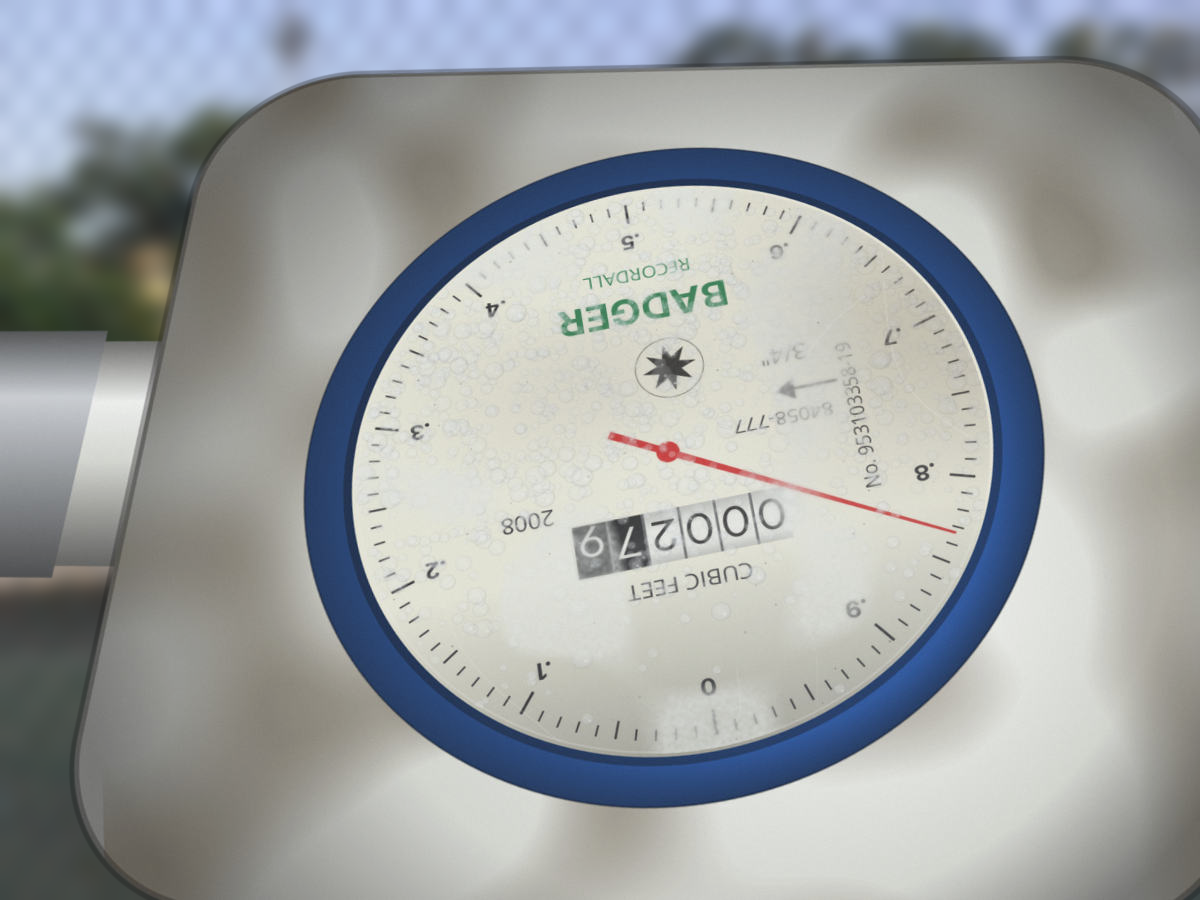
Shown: value=278.83 unit=ft³
